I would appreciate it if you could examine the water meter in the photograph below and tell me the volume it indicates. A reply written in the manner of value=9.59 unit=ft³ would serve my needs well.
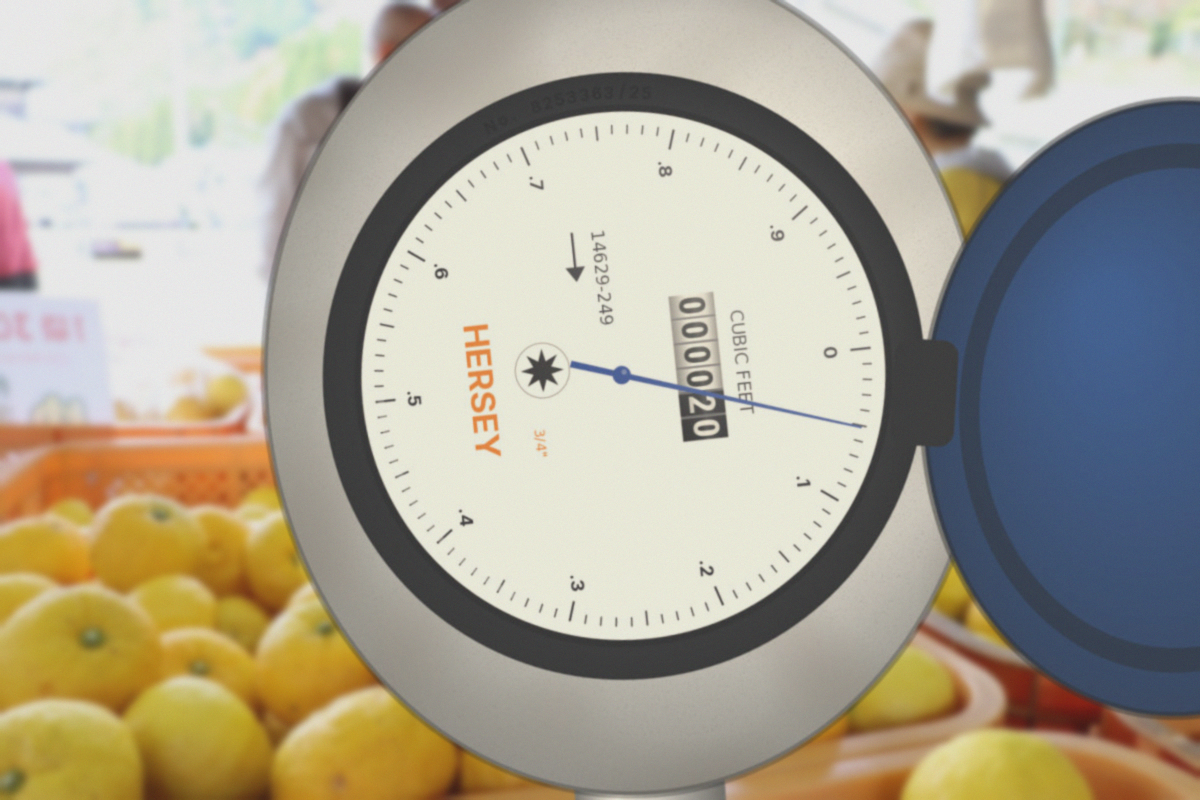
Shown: value=20.05 unit=ft³
